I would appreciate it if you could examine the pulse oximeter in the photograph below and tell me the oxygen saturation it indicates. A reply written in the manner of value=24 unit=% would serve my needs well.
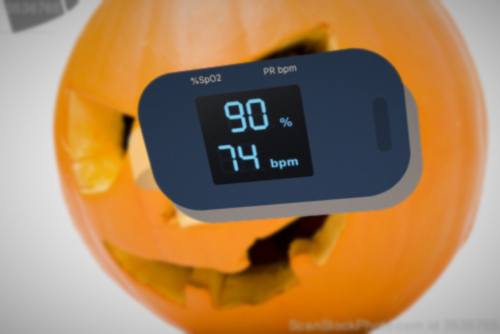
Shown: value=90 unit=%
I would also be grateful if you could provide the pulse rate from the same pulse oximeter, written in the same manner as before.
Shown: value=74 unit=bpm
